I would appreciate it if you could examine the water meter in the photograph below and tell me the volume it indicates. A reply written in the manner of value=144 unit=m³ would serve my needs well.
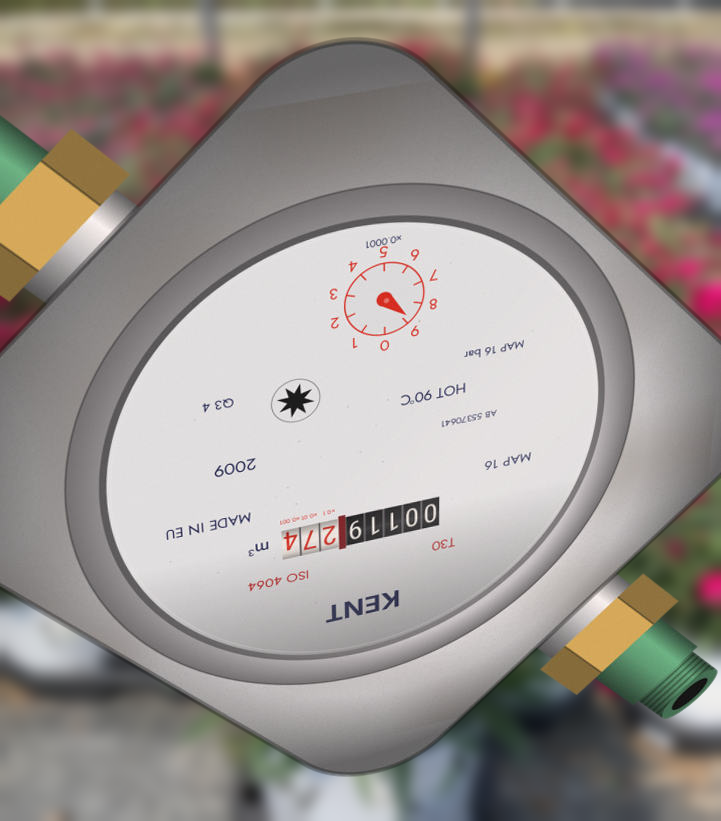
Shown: value=119.2738 unit=m³
